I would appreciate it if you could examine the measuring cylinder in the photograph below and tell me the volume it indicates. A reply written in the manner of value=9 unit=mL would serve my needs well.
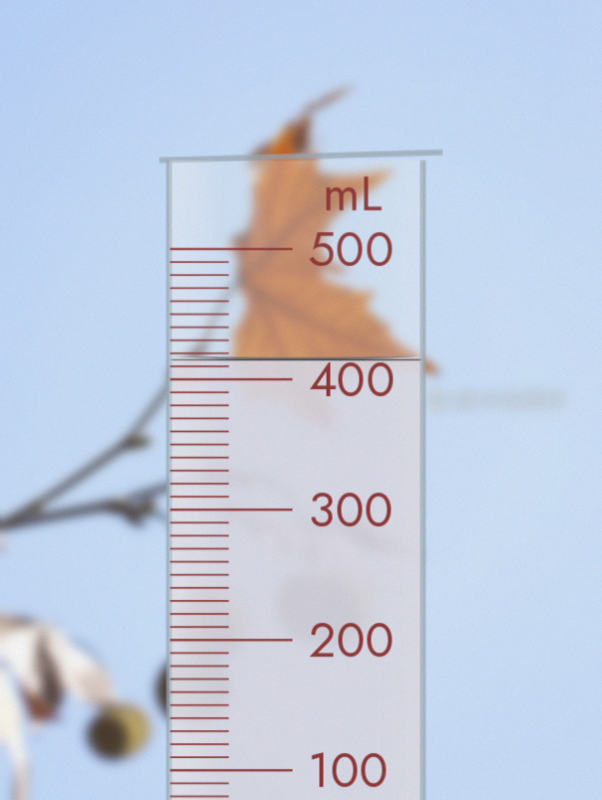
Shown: value=415 unit=mL
